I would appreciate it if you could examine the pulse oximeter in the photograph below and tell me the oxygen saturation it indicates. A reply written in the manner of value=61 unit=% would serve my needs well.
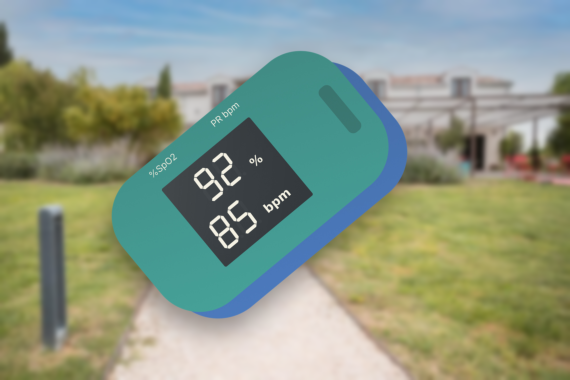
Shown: value=92 unit=%
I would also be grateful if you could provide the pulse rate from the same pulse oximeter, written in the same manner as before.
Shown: value=85 unit=bpm
